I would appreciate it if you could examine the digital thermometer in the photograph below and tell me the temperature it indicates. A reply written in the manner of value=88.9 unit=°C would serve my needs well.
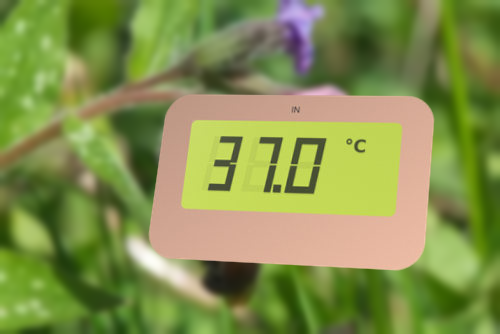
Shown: value=37.0 unit=°C
